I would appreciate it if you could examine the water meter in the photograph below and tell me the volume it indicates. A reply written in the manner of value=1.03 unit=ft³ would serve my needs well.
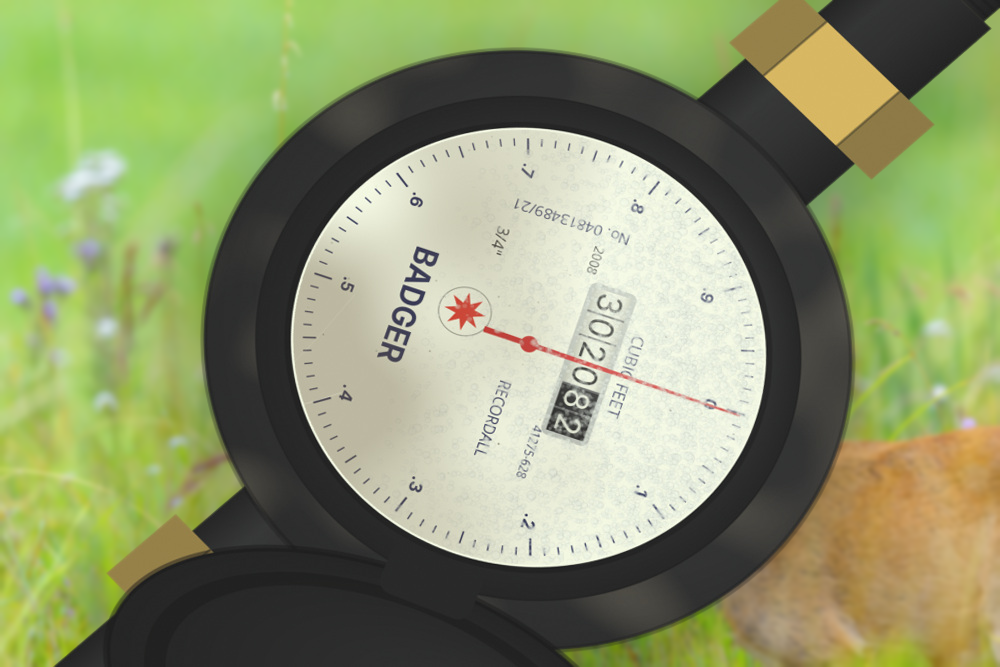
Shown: value=302082.00 unit=ft³
